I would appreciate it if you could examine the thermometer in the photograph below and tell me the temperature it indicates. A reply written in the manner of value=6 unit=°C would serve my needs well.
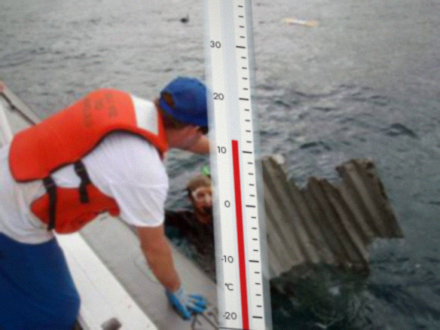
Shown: value=12 unit=°C
